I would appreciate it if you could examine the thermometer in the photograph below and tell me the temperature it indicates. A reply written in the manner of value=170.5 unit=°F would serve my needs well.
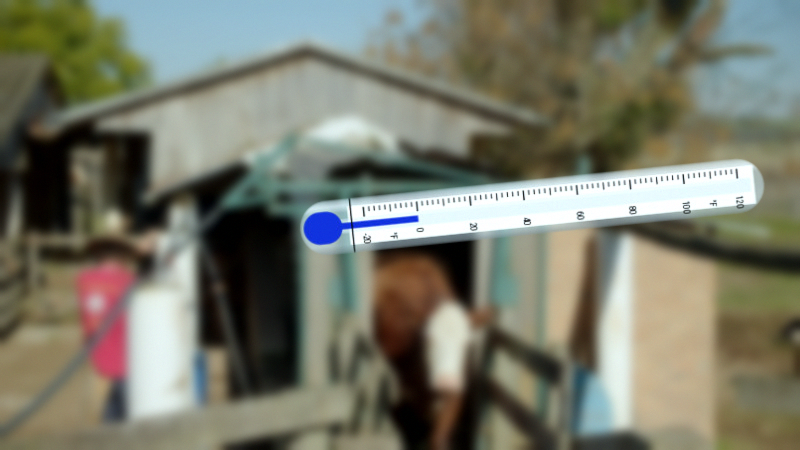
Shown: value=0 unit=°F
